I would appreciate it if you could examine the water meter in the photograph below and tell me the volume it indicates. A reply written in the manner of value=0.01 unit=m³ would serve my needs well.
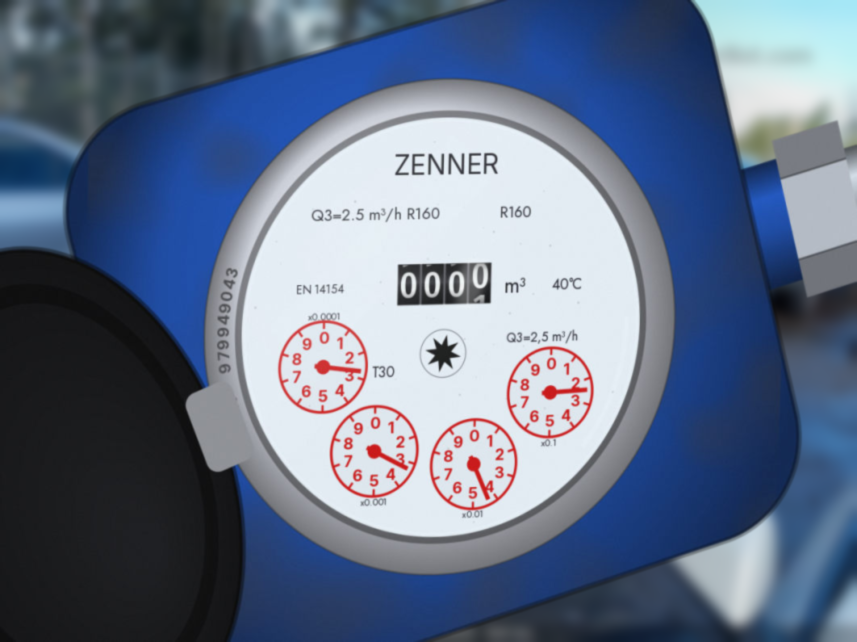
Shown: value=0.2432 unit=m³
